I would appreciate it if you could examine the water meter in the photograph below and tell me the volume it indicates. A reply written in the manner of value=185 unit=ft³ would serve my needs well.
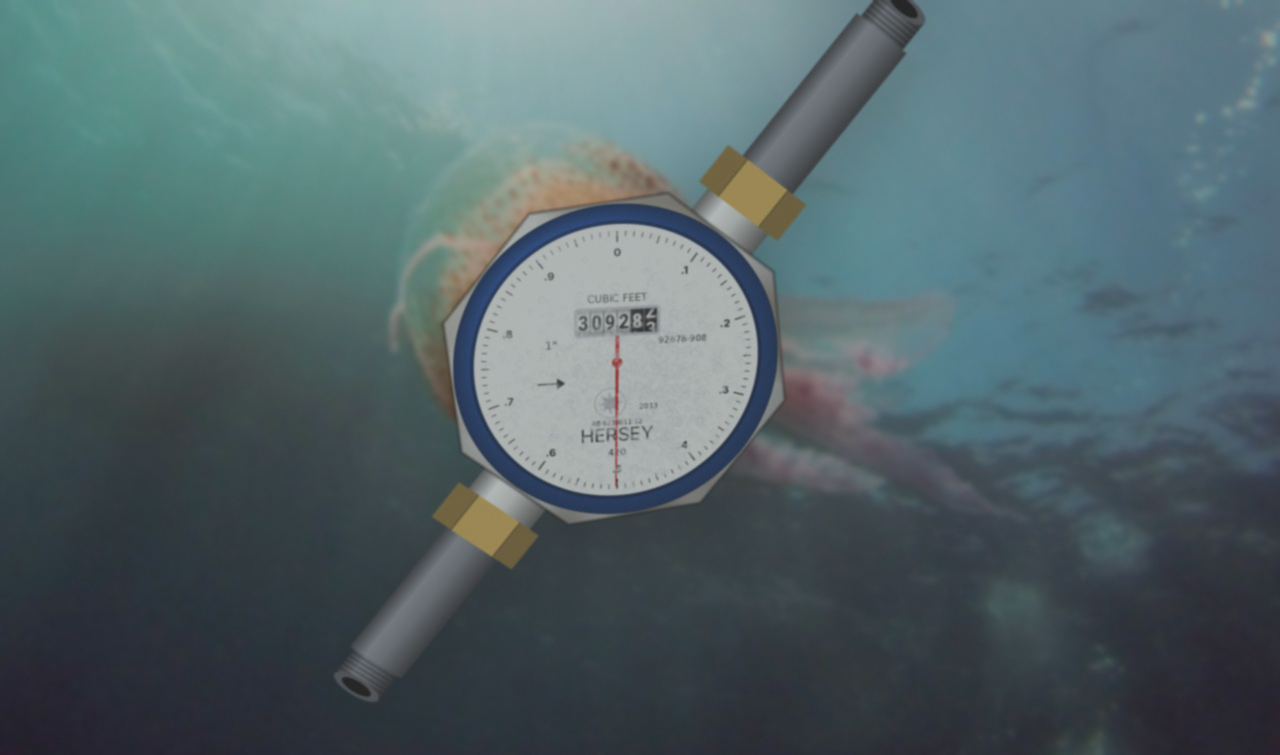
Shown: value=309282.50 unit=ft³
